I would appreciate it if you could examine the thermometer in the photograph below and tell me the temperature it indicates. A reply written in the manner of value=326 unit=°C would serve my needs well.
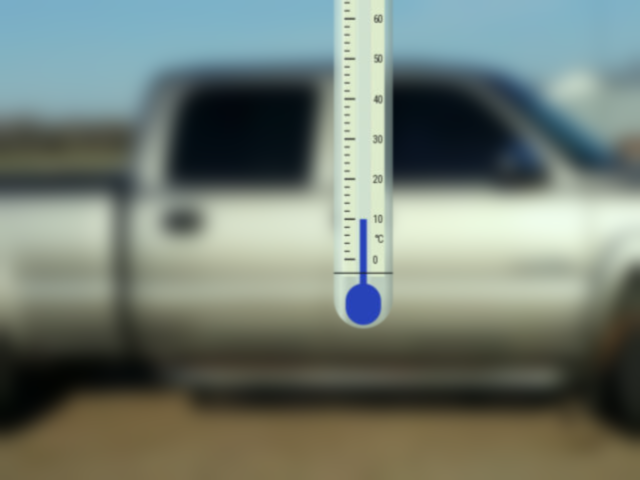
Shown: value=10 unit=°C
